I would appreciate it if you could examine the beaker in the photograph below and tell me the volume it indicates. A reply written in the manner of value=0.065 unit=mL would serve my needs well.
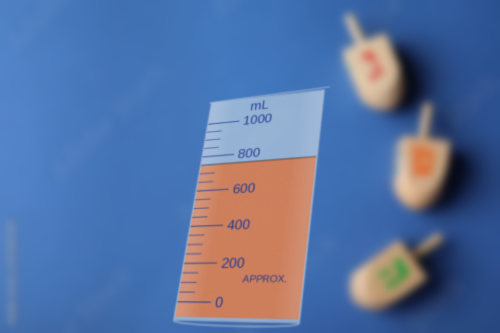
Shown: value=750 unit=mL
